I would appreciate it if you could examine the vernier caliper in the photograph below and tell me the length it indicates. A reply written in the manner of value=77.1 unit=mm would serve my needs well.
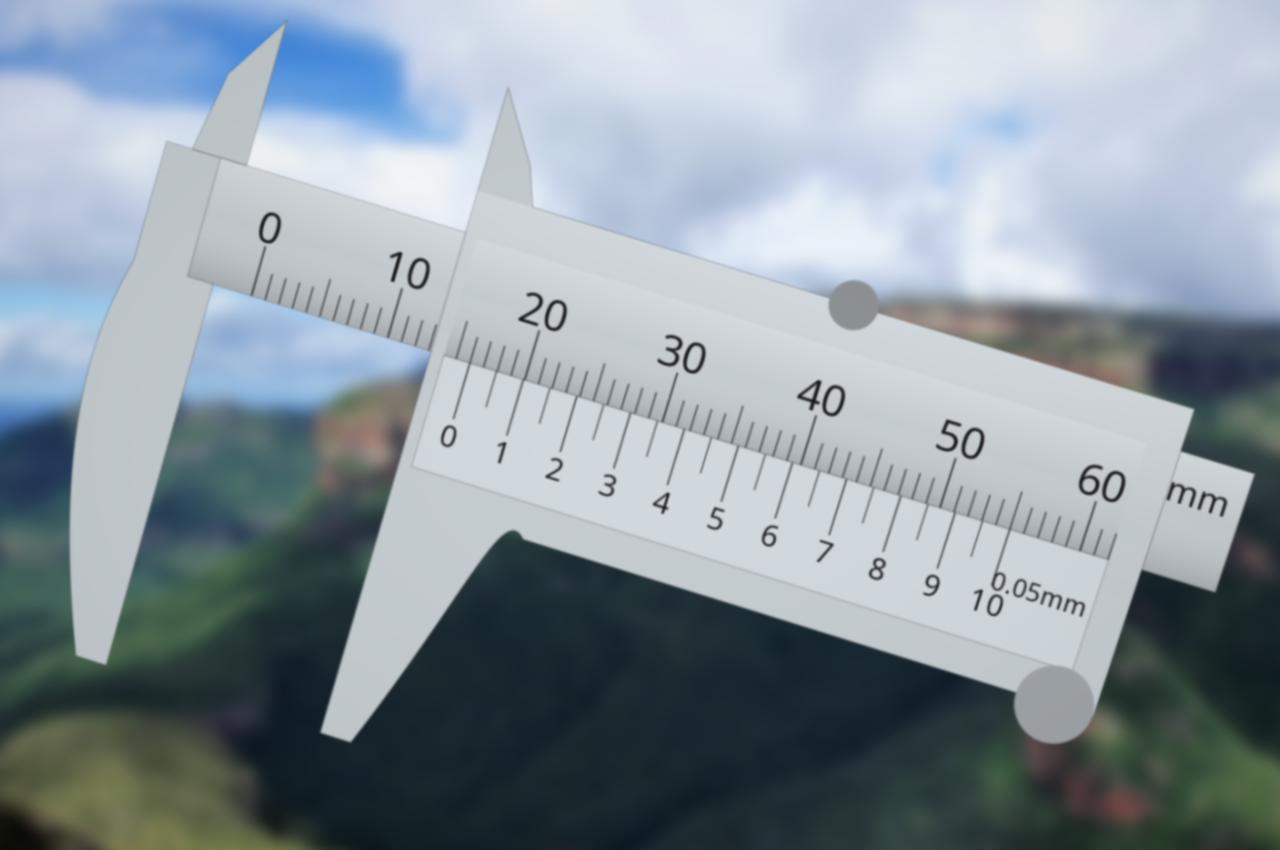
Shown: value=16.0 unit=mm
